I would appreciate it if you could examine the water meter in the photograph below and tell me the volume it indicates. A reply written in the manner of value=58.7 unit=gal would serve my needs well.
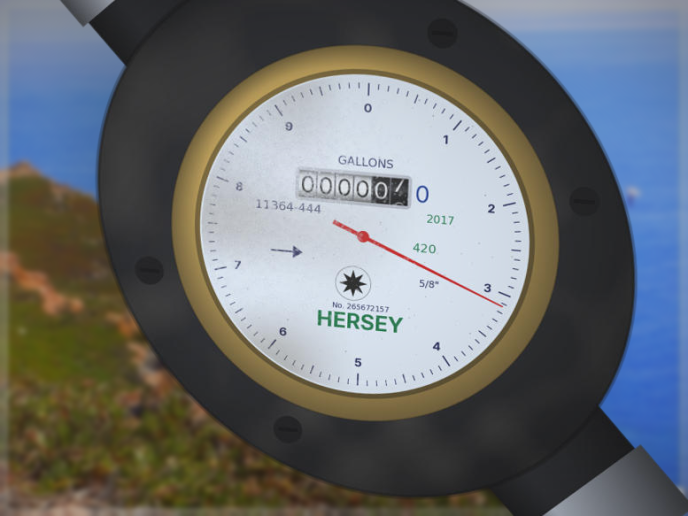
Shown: value=73.1 unit=gal
